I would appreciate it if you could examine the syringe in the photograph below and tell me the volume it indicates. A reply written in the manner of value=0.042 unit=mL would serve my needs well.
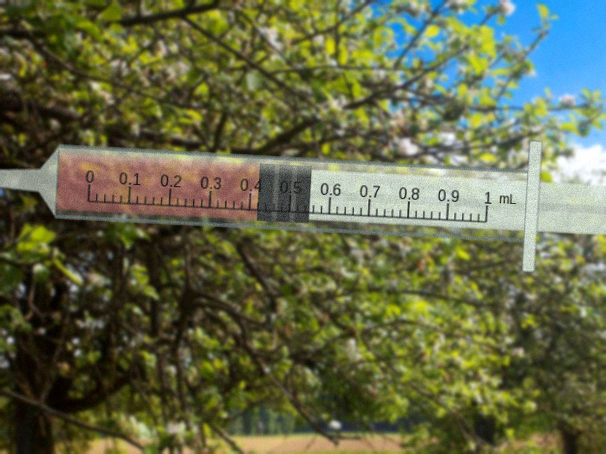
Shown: value=0.42 unit=mL
